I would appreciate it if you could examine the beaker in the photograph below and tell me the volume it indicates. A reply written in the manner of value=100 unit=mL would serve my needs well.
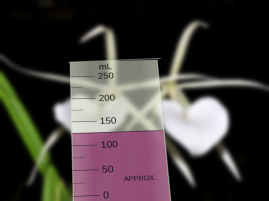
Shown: value=125 unit=mL
